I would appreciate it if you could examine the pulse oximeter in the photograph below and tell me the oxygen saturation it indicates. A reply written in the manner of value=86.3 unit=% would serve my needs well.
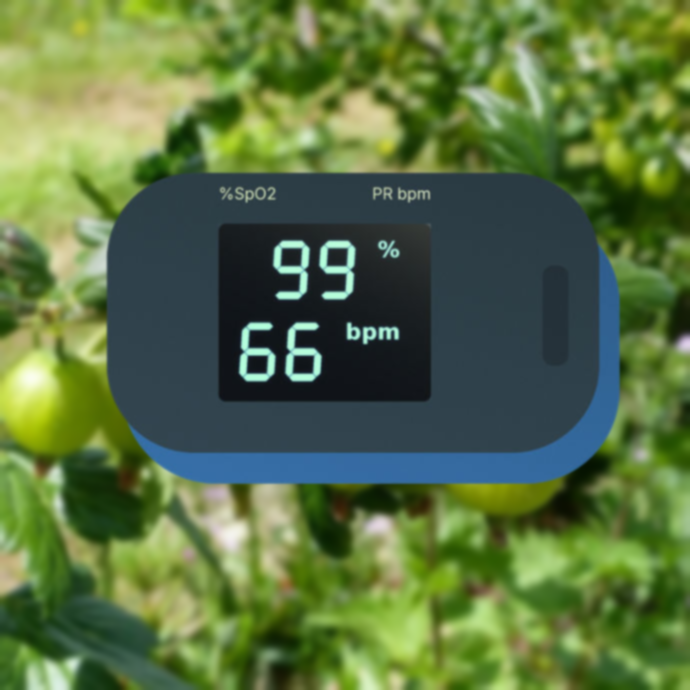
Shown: value=99 unit=%
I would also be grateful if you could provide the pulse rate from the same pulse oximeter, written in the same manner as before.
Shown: value=66 unit=bpm
